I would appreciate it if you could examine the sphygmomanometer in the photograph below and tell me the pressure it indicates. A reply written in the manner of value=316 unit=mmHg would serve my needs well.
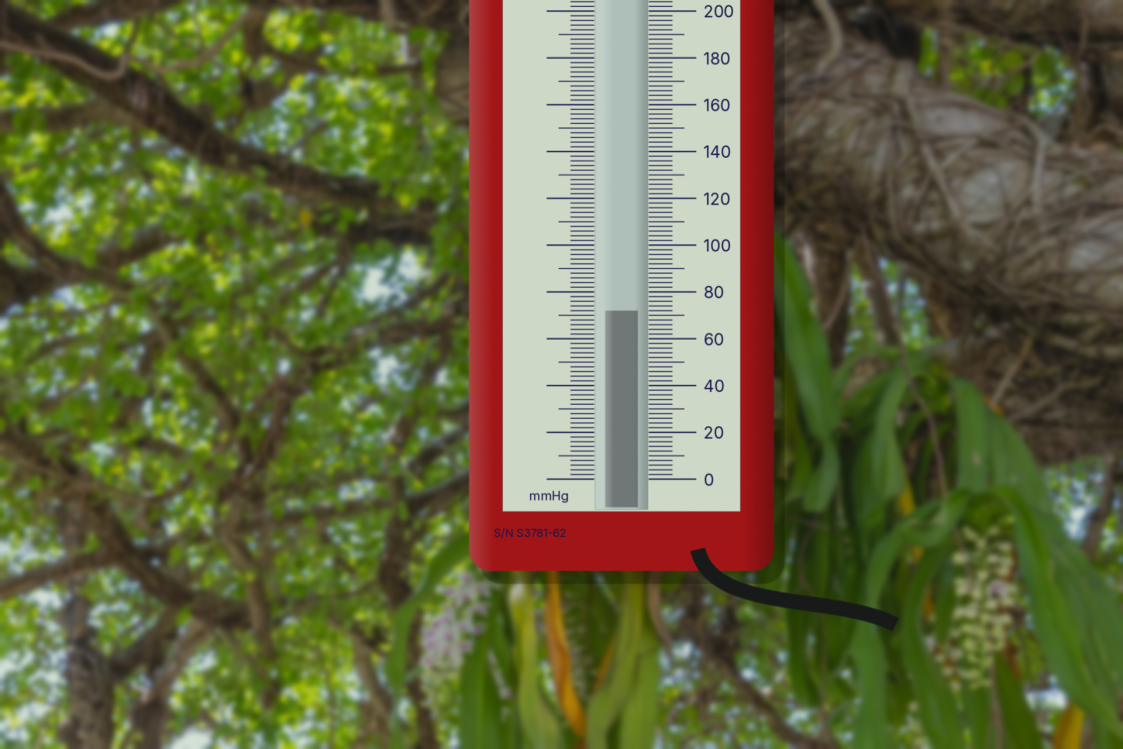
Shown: value=72 unit=mmHg
